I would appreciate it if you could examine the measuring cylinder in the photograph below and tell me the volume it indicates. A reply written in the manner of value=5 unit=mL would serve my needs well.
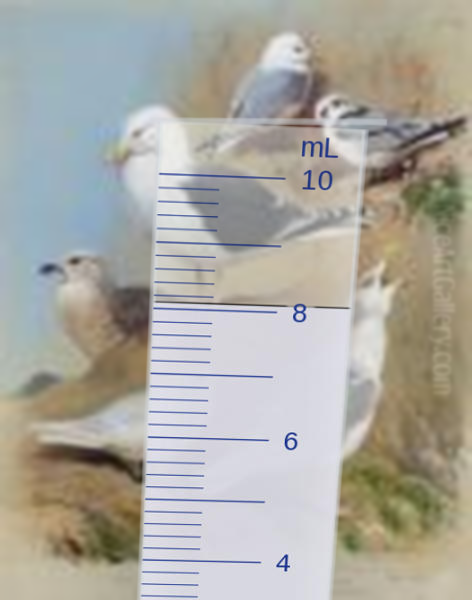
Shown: value=8.1 unit=mL
